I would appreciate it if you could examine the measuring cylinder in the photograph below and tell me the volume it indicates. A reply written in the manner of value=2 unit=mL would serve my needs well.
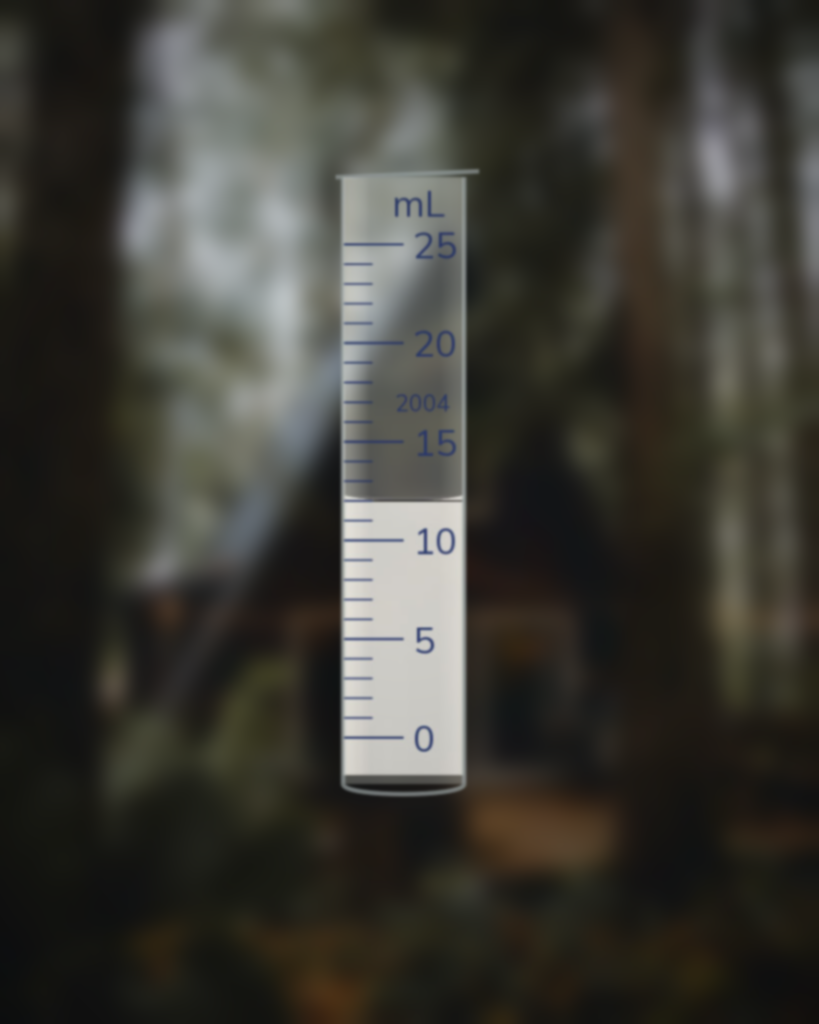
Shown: value=12 unit=mL
